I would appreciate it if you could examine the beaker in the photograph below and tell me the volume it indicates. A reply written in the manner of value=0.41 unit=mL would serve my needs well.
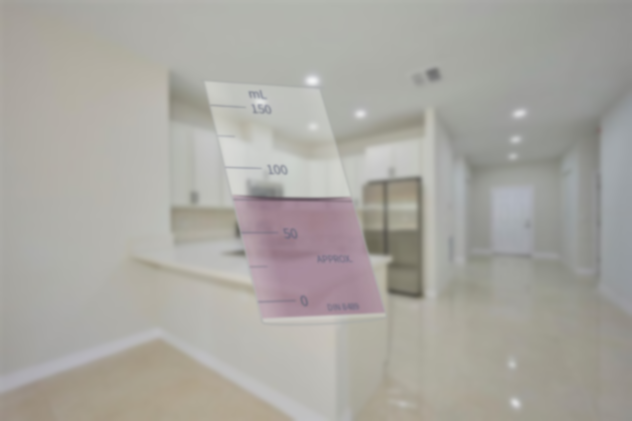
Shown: value=75 unit=mL
